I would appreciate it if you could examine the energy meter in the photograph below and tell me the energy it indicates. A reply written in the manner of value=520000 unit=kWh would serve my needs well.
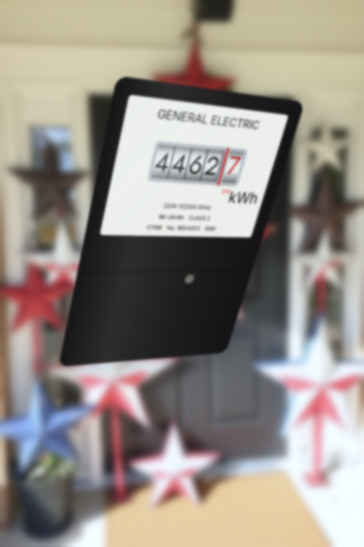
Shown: value=4462.7 unit=kWh
